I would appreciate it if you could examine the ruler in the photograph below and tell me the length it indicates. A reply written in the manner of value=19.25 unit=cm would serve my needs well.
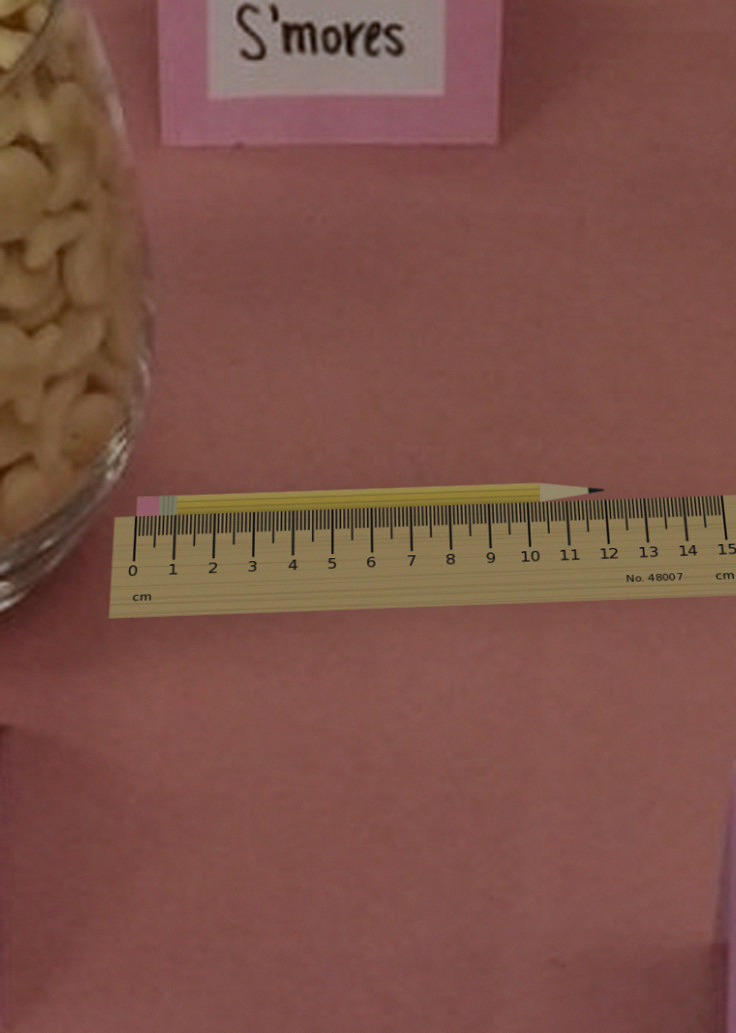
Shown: value=12 unit=cm
